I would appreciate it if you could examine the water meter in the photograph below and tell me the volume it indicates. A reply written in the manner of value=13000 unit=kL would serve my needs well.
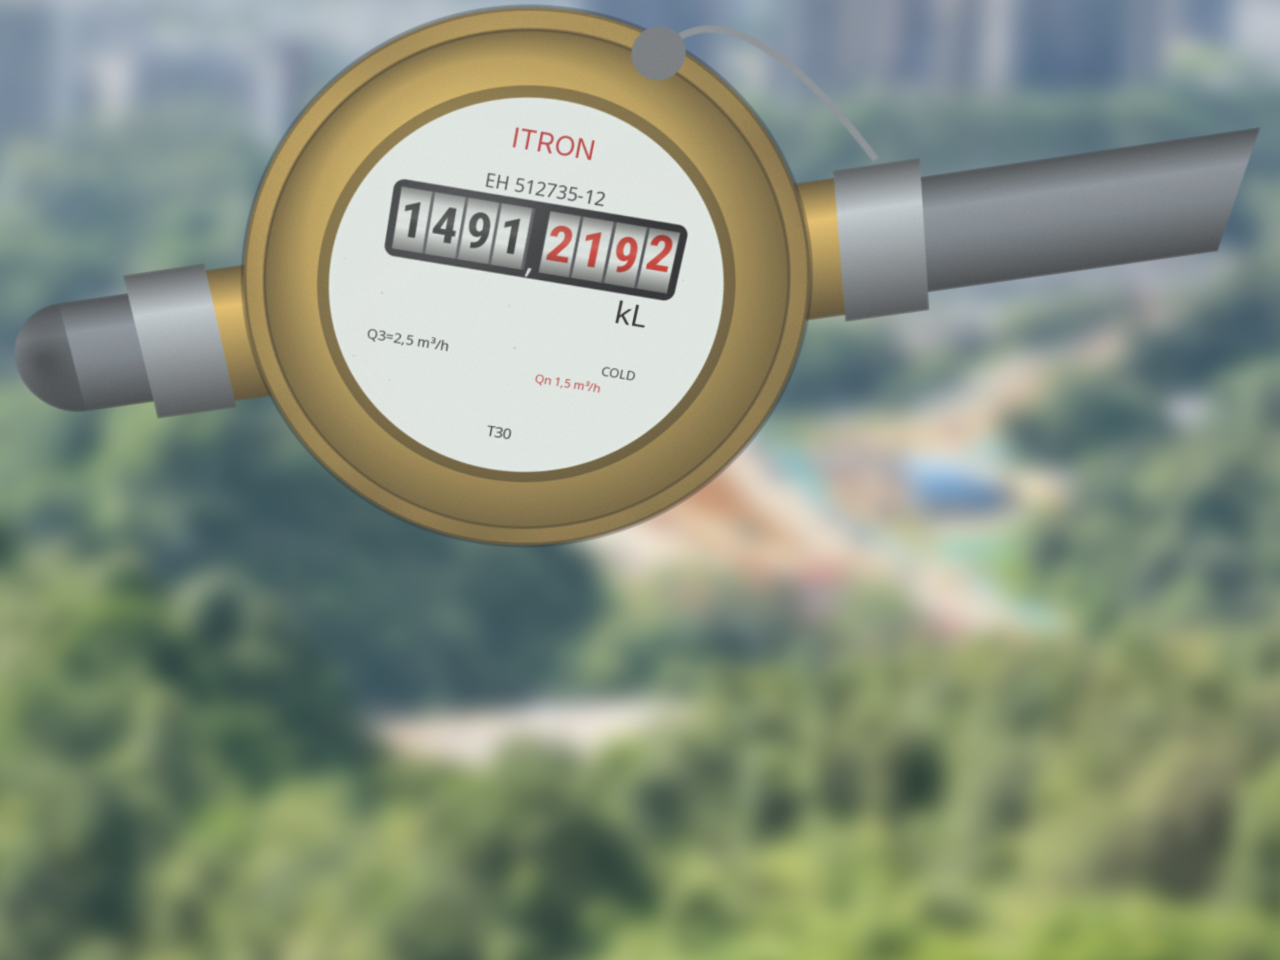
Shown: value=1491.2192 unit=kL
